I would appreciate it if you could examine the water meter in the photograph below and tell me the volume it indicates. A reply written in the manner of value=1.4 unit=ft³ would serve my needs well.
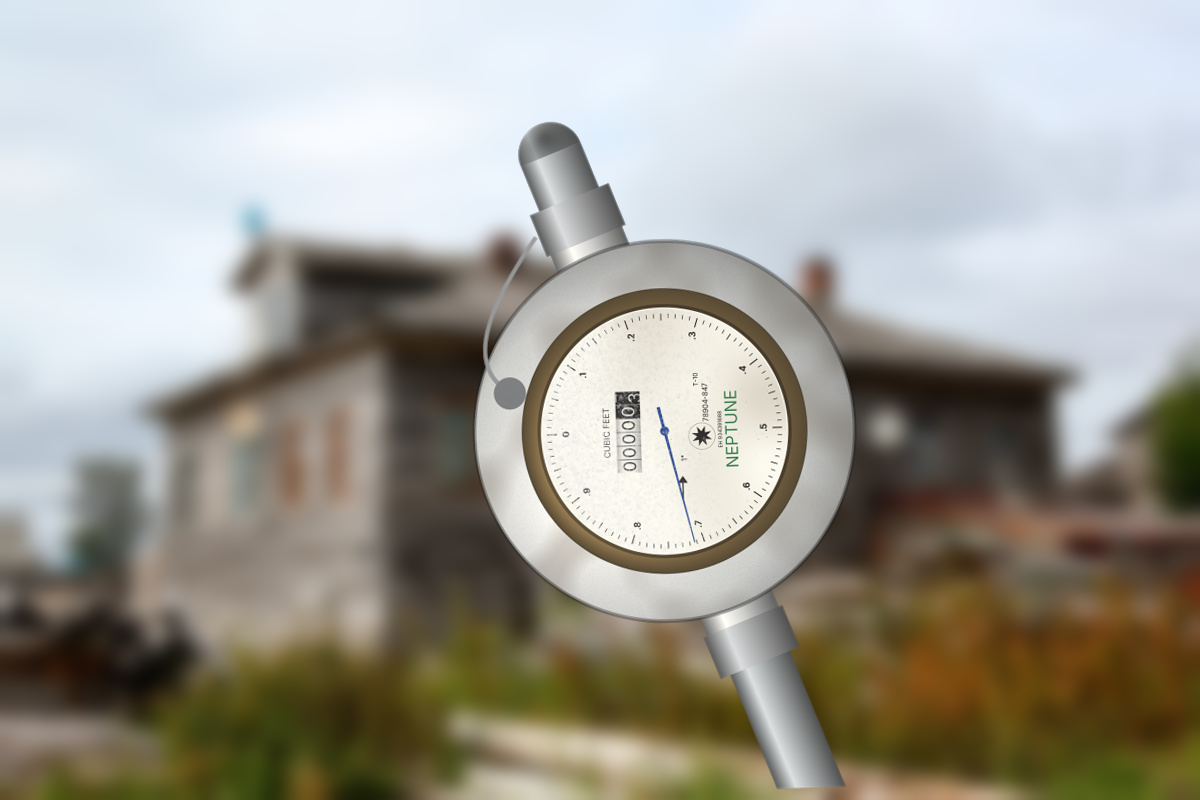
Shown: value=2.71 unit=ft³
